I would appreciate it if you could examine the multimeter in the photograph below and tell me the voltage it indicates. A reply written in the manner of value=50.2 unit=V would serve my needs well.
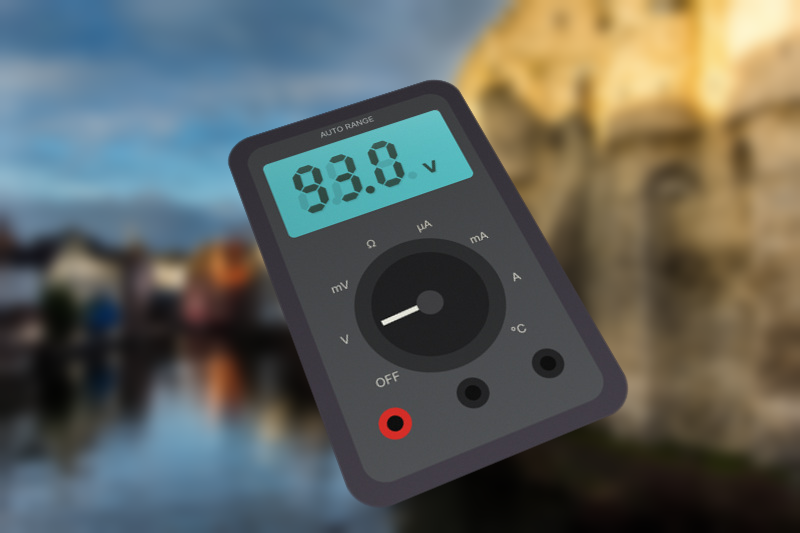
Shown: value=93.0 unit=V
